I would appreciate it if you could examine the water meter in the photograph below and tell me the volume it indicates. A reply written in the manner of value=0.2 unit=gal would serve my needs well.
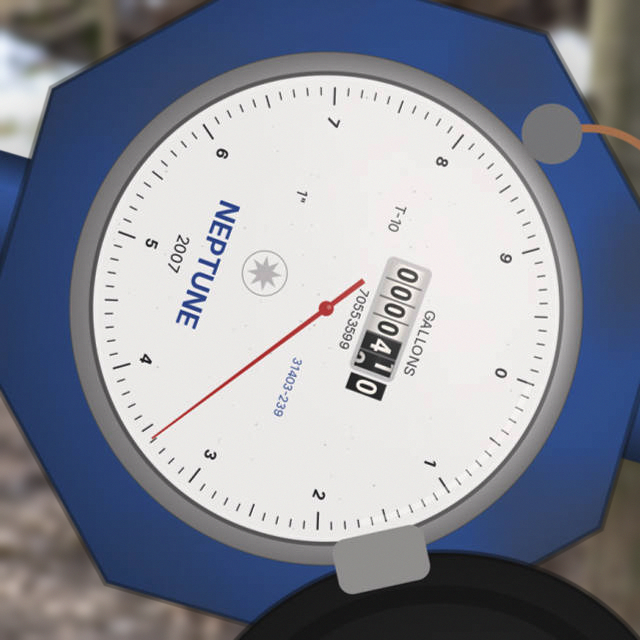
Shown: value=413.4 unit=gal
